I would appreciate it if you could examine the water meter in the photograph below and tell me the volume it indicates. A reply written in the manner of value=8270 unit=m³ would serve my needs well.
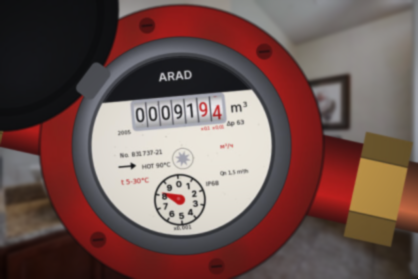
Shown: value=91.938 unit=m³
